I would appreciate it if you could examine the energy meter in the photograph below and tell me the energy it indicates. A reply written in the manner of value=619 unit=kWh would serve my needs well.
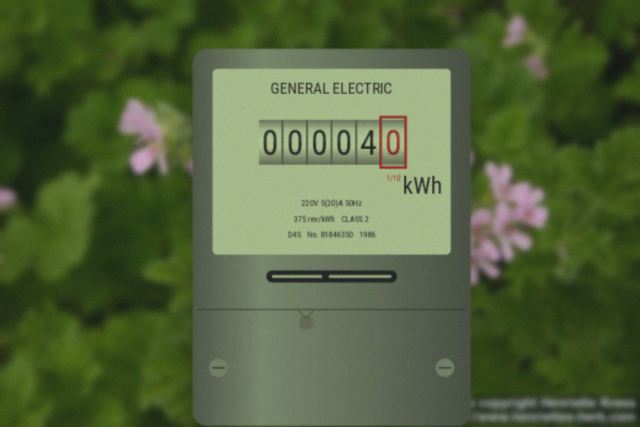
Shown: value=4.0 unit=kWh
